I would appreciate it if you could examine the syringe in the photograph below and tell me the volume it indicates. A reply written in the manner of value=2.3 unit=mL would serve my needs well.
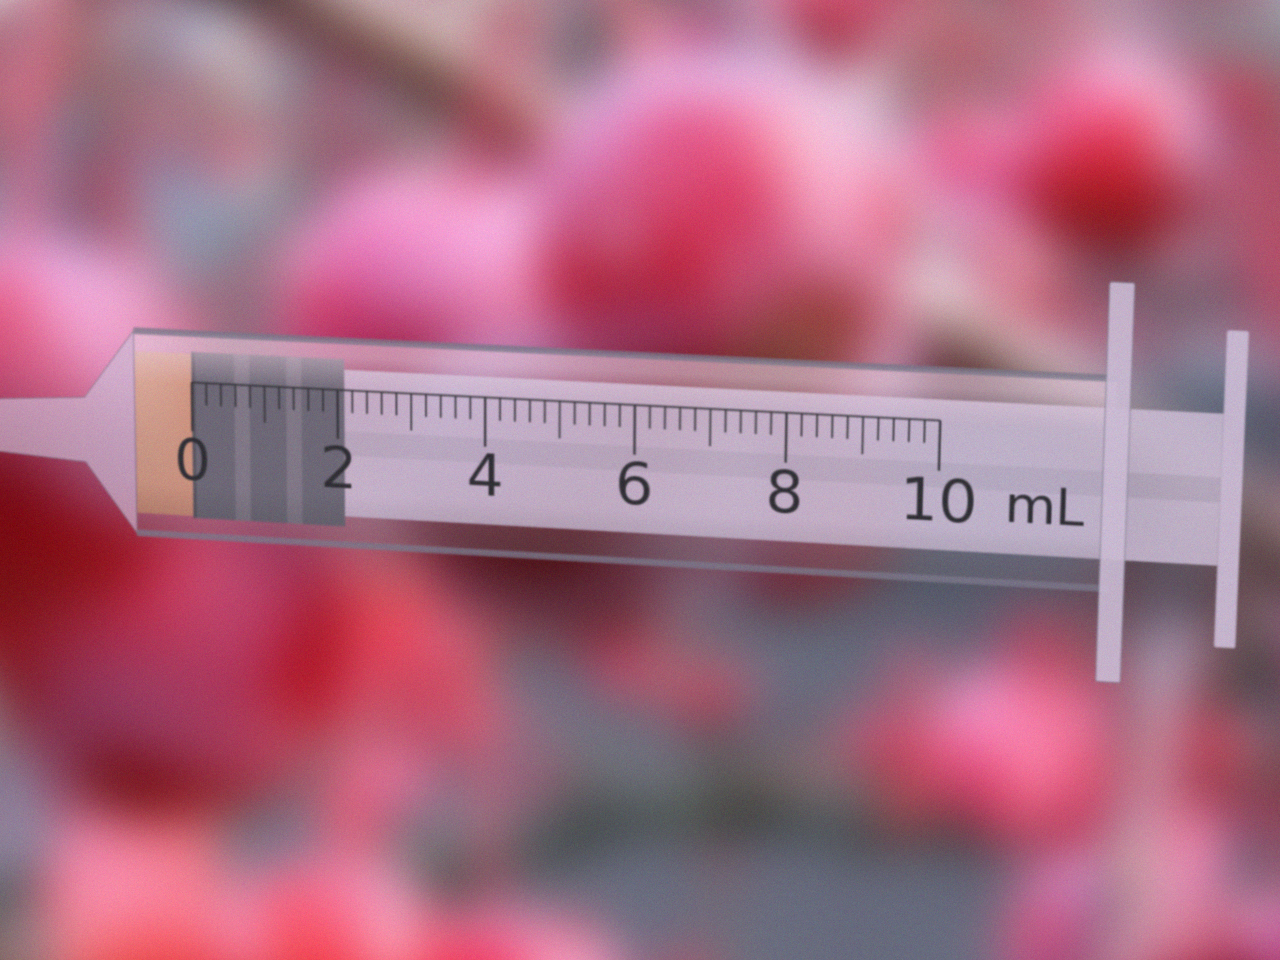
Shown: value=0 unit=mL
